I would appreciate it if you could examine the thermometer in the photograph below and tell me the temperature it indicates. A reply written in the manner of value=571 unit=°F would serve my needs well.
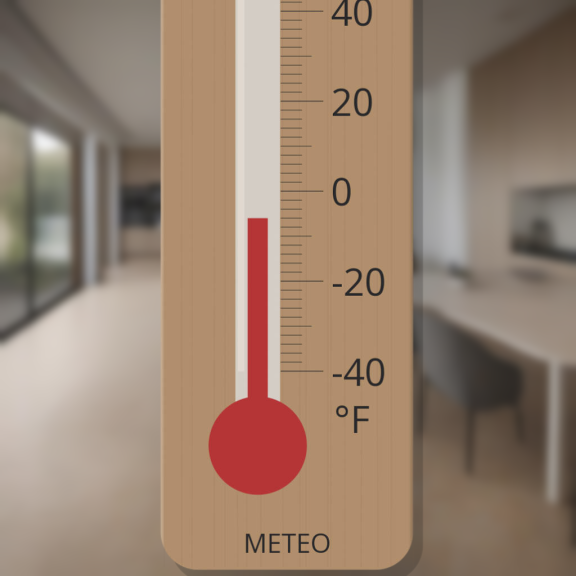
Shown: value=-6 unit=°F
